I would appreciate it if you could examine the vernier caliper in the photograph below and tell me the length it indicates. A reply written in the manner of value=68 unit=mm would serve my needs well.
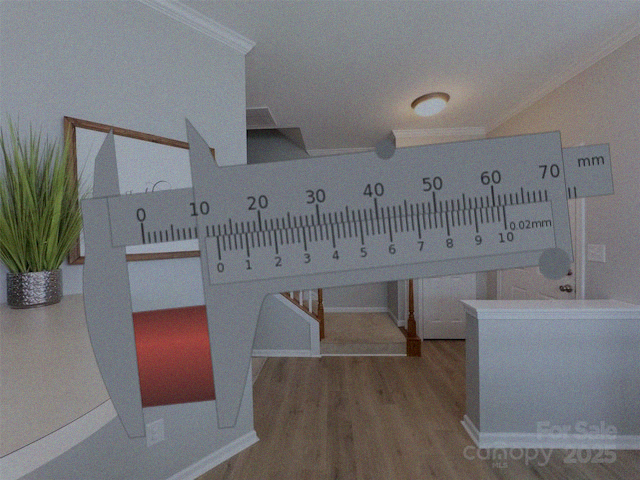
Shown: value=12.6 unit=mm
